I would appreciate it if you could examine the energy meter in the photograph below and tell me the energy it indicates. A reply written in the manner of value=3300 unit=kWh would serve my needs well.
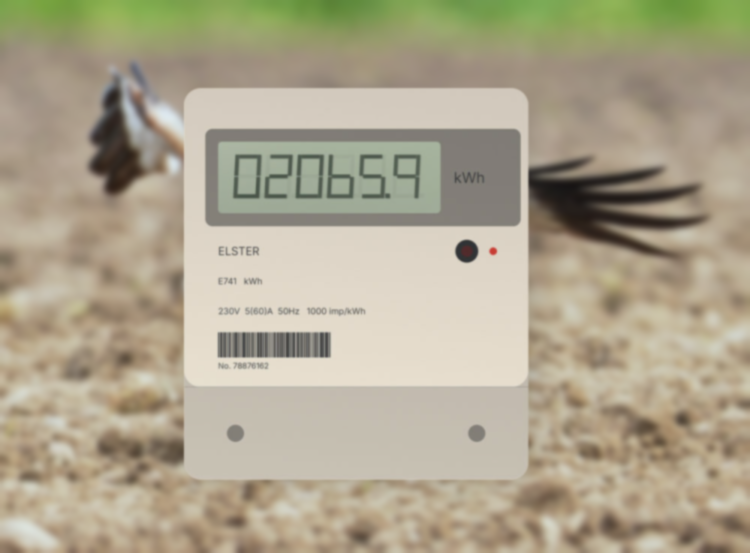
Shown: value=2065.9 unit=kWh
